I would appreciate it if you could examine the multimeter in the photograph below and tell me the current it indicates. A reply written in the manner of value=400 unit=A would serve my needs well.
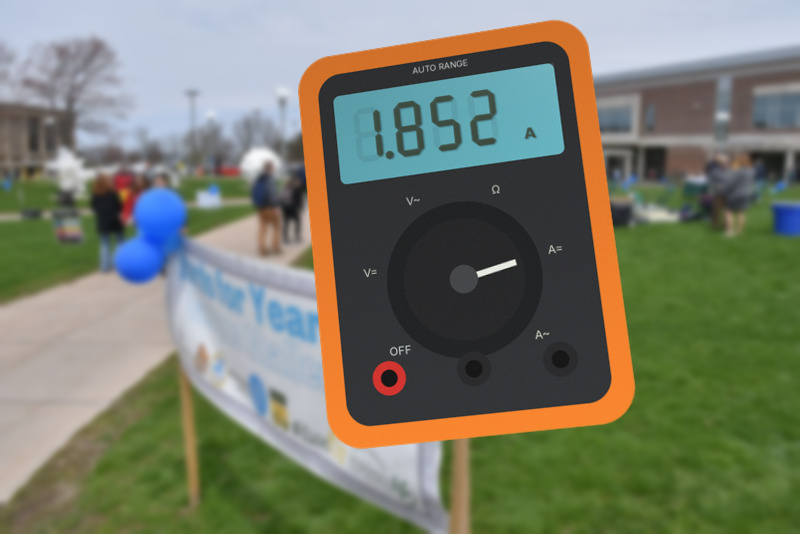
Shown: value=1.852 unit=A
